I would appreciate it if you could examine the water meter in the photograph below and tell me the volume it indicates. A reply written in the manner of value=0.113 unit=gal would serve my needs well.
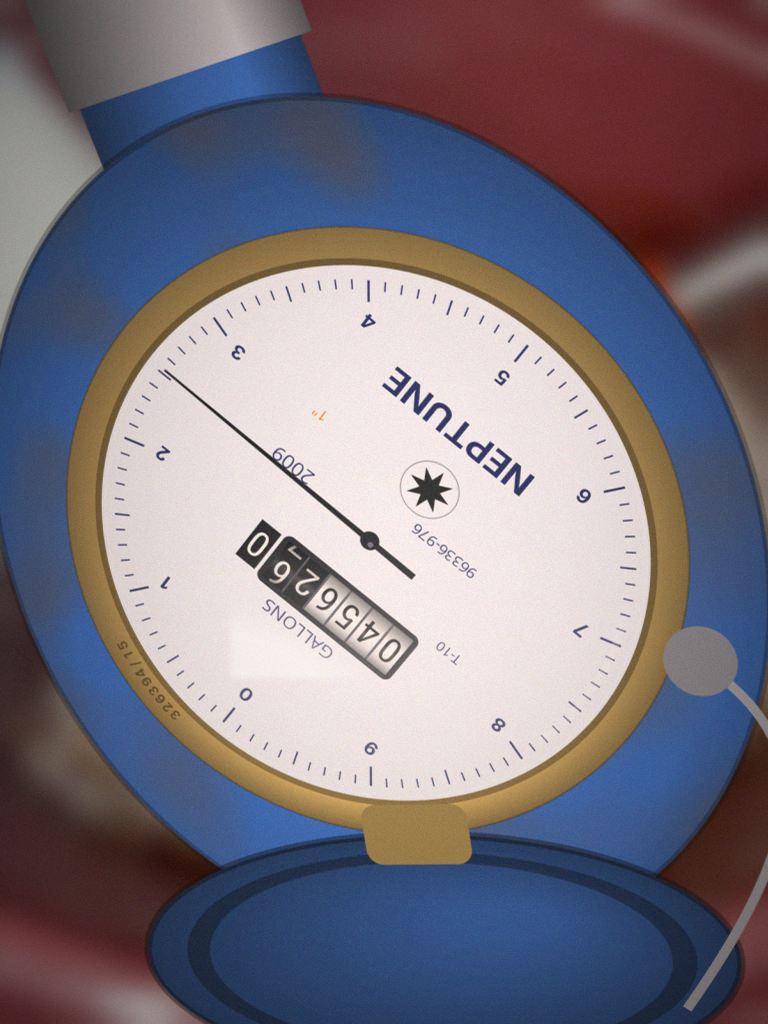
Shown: value=456262.5 unit=gal
